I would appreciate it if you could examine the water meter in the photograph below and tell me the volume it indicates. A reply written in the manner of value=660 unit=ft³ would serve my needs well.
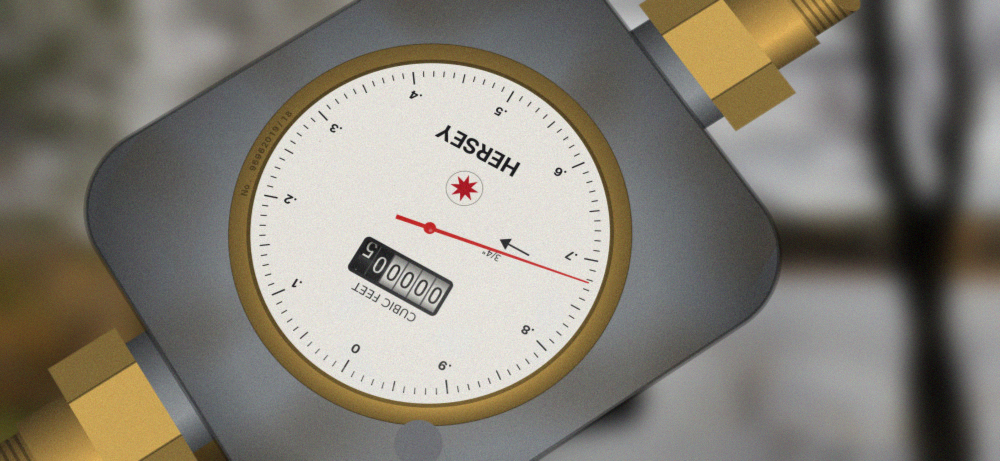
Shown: value=4.72 unit=ft³
